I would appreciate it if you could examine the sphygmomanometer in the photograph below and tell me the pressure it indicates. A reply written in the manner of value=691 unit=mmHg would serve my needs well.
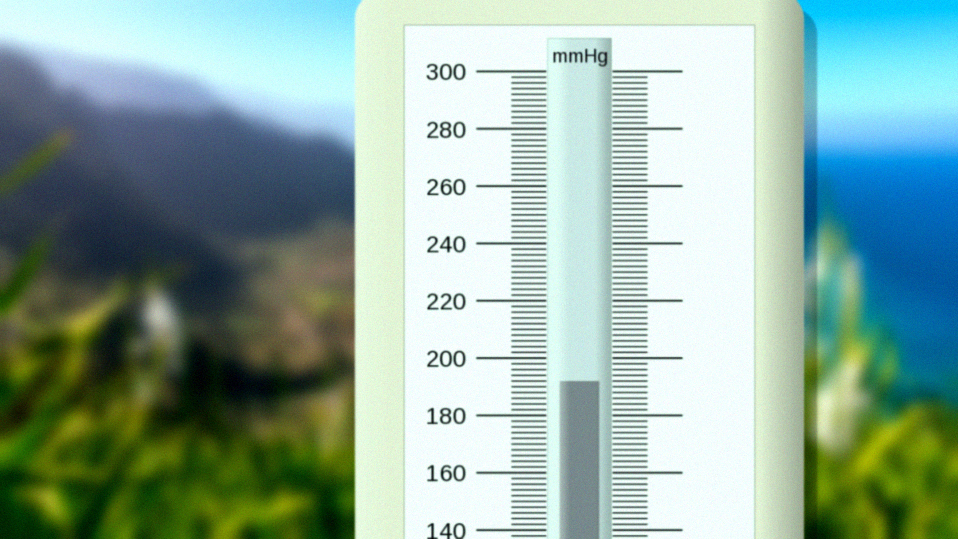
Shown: value=192 unit=mmHg
